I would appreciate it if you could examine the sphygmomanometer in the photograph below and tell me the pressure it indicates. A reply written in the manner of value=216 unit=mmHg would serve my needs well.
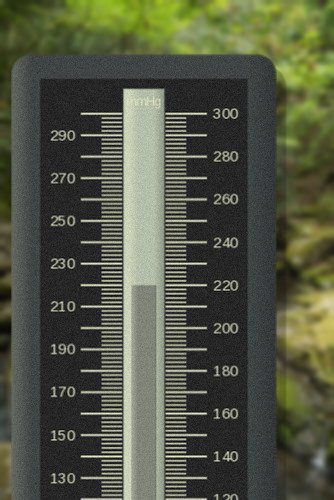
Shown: value=220 unit=mmHg
